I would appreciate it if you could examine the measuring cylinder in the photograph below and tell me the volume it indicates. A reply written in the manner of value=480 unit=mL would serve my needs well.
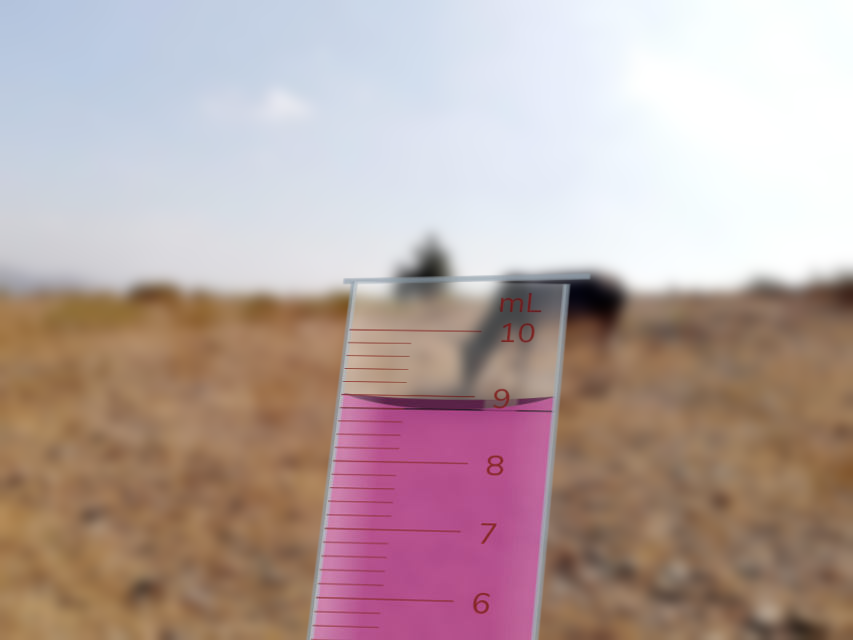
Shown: value=8.8 unit=mL
